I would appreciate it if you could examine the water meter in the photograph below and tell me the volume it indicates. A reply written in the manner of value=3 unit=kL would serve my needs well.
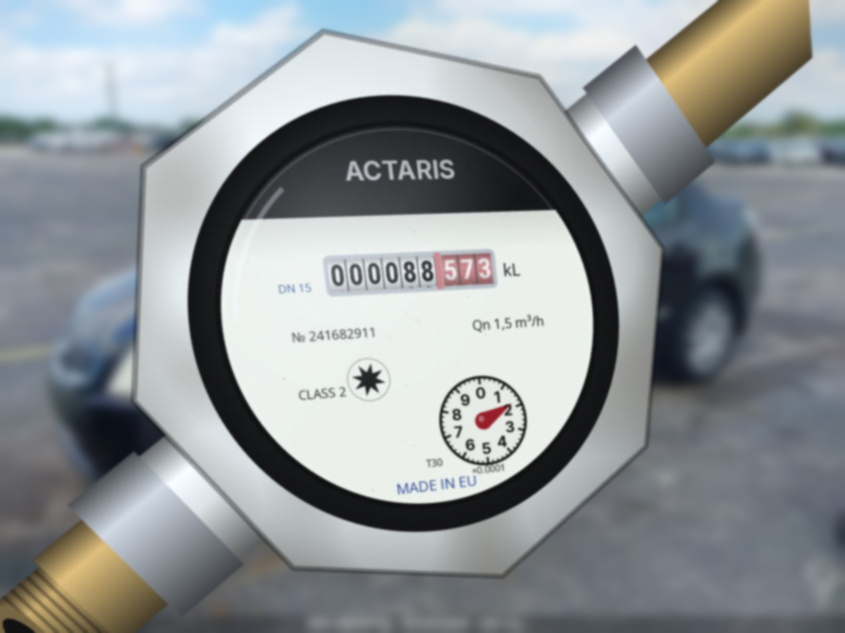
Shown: value=88.5731 unit=kL
